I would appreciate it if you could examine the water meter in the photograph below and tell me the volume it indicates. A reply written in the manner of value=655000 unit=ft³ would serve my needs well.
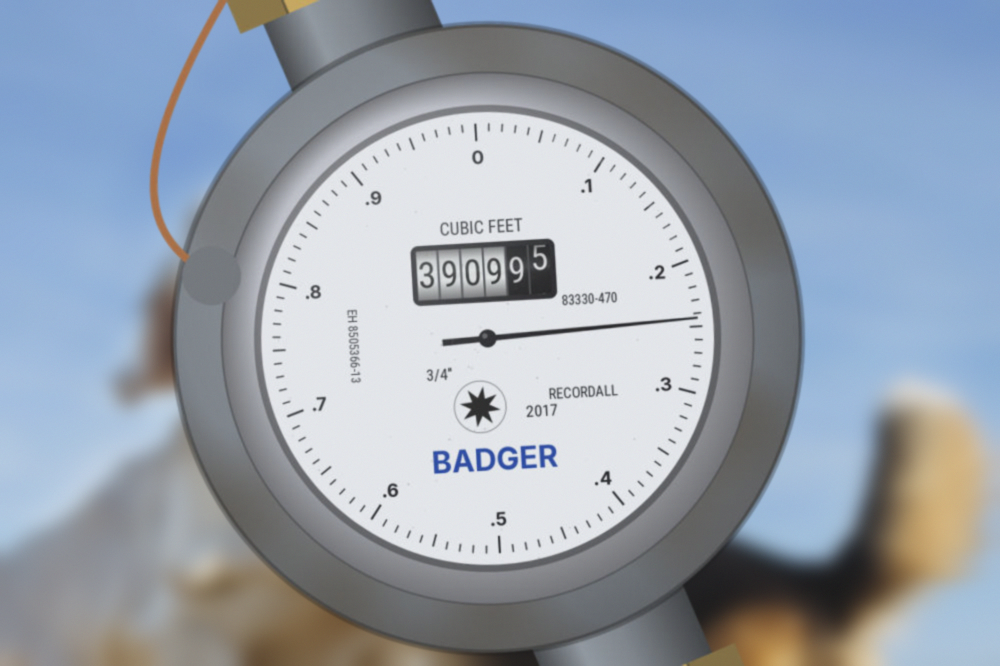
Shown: value=390995.24 unit=ft³
